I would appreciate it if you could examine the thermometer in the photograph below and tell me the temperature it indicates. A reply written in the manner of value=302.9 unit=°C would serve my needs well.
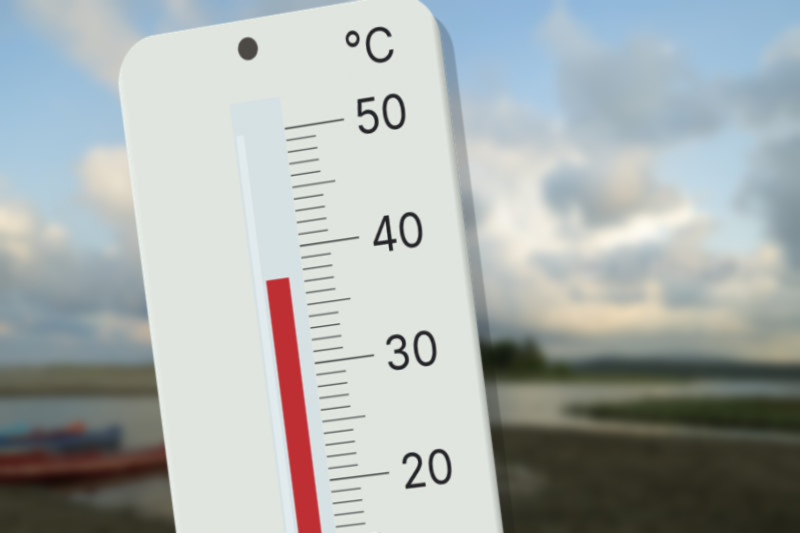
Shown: value=37.5 unit=°C
